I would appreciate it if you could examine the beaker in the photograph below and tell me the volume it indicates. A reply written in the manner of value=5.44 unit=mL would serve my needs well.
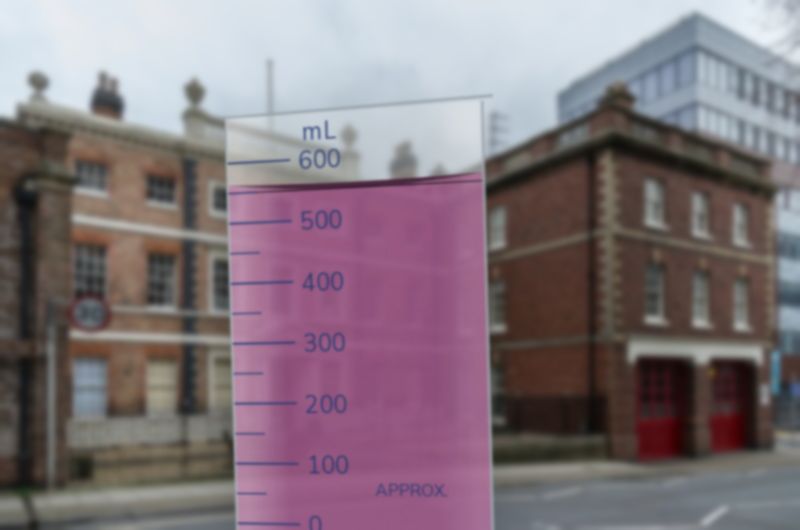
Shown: value=550 unit=mL
